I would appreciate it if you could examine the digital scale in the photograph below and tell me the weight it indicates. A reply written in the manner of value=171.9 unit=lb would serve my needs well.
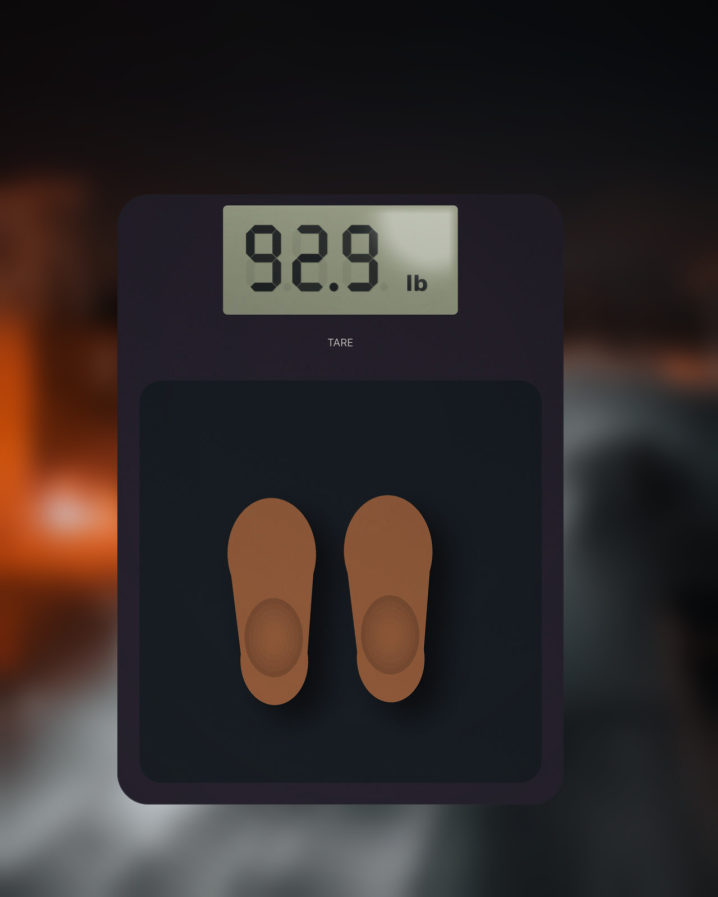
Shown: value=92.9 unit=lb
